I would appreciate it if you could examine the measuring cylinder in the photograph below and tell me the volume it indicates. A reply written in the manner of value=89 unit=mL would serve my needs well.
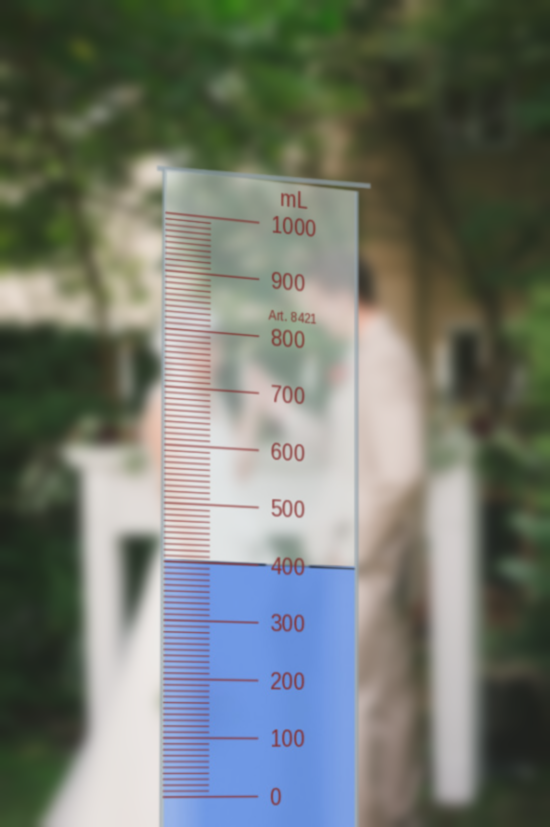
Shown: value=400 unit=mL
